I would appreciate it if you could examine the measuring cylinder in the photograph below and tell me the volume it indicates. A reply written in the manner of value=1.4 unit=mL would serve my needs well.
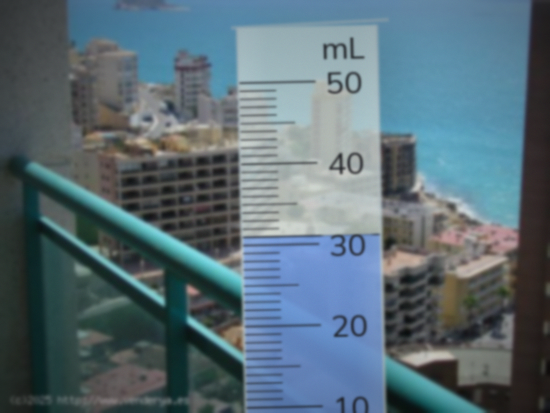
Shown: value=31 unit=mL
